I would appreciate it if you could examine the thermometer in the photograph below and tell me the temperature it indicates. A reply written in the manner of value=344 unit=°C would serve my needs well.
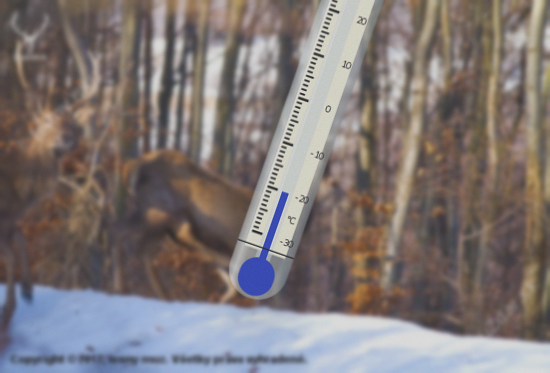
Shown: value=-20 unit=°C
